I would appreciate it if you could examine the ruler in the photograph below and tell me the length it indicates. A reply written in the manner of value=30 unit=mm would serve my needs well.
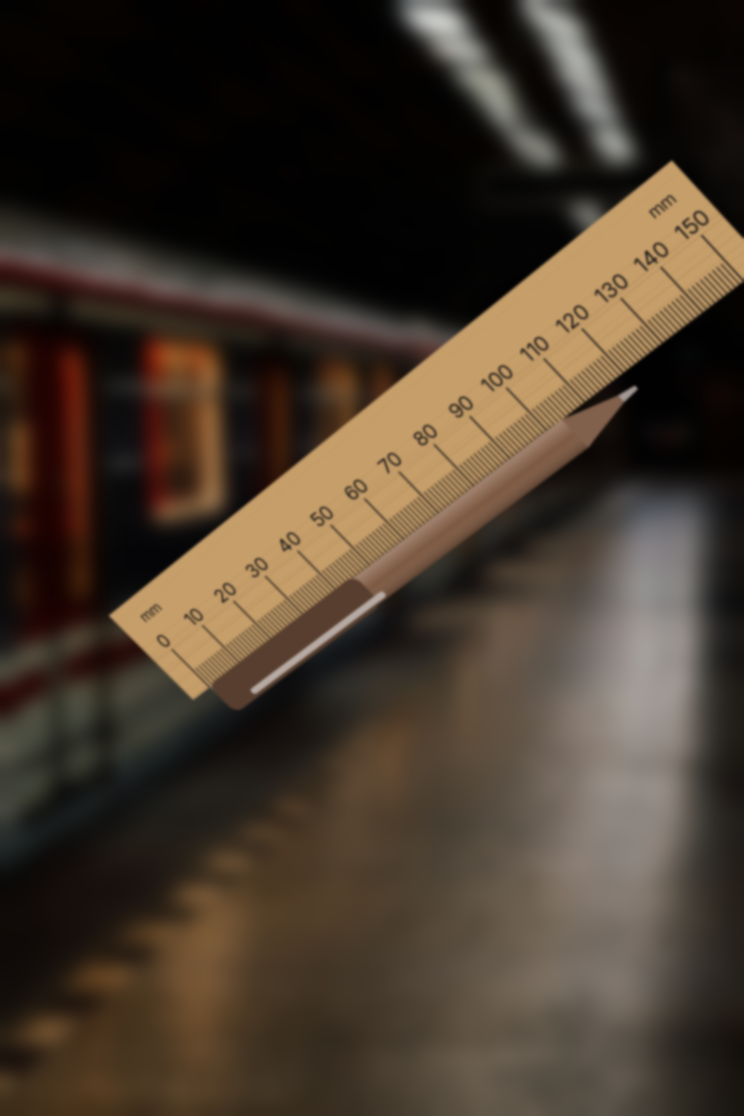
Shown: value=120 unit=mm
